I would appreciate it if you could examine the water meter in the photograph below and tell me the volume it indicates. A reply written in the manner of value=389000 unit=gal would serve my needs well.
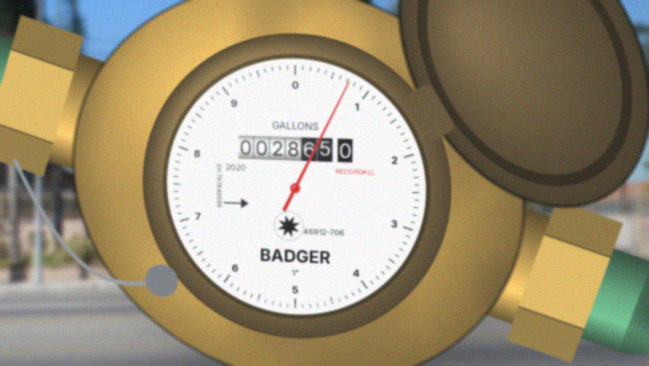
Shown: value=28650.7 unit=gal
